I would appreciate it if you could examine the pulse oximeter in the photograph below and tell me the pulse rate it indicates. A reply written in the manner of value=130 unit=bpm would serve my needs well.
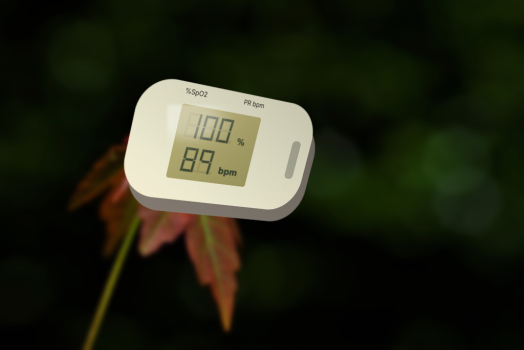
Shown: value=89 unit=bpm
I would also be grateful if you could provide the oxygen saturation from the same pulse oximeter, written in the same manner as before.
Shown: value=100 unit=%
